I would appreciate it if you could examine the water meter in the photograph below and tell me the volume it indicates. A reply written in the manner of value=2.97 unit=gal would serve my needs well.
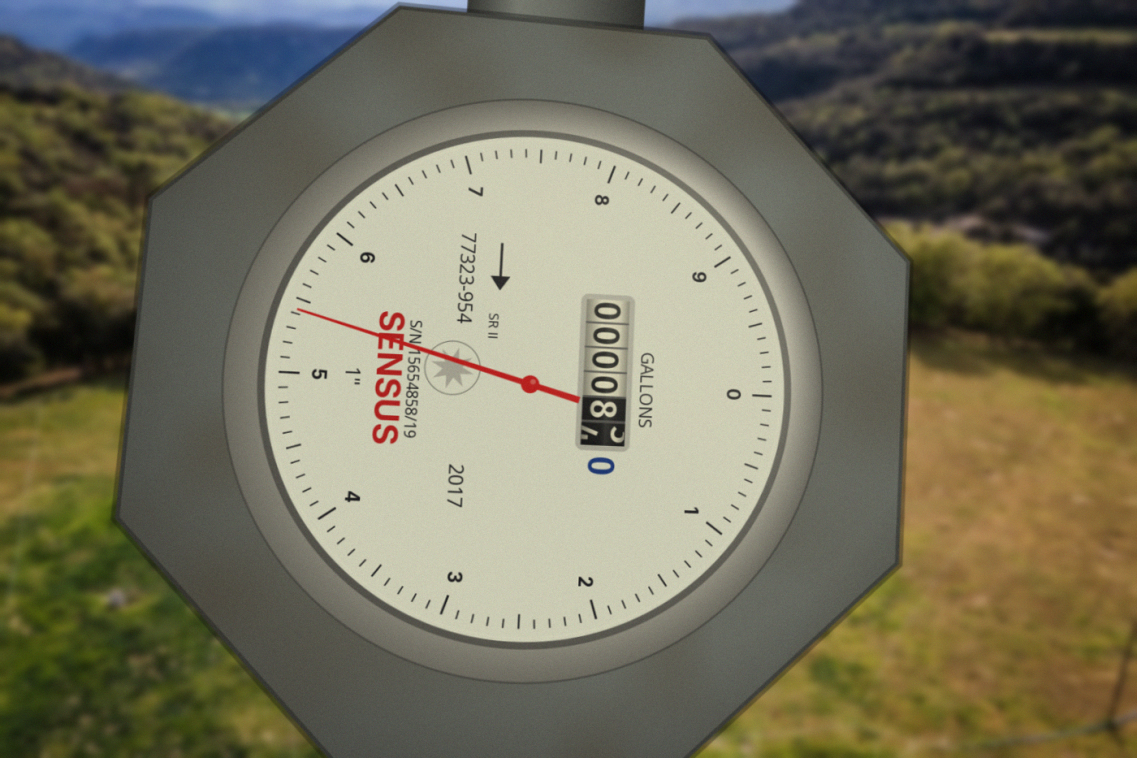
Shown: value=835.4 unit=gal
